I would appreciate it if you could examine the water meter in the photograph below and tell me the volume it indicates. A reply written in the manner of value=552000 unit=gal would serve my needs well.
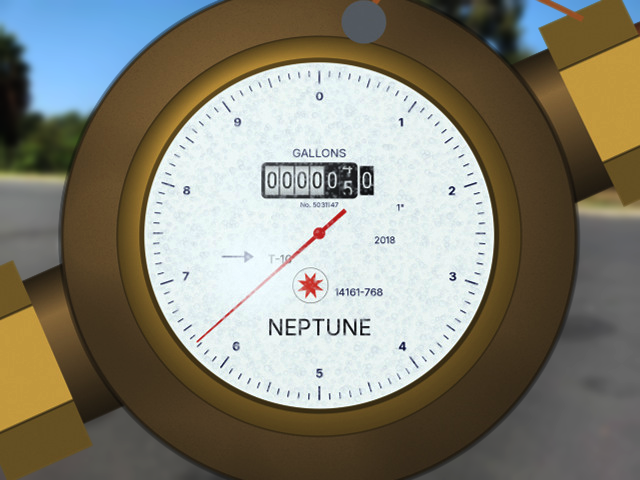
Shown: value=46.3 unit=gal
